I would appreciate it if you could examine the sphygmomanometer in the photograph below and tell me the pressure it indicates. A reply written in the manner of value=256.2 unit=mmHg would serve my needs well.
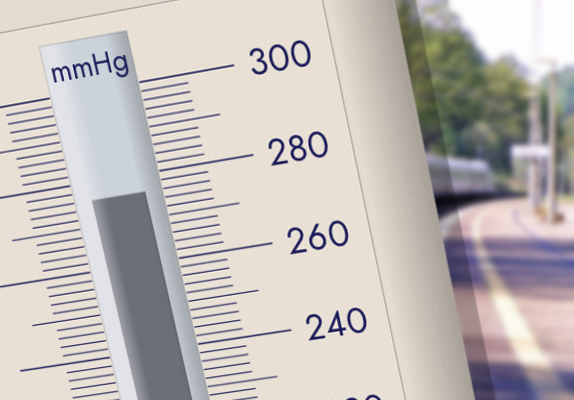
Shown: value=276 unit=mmHg
